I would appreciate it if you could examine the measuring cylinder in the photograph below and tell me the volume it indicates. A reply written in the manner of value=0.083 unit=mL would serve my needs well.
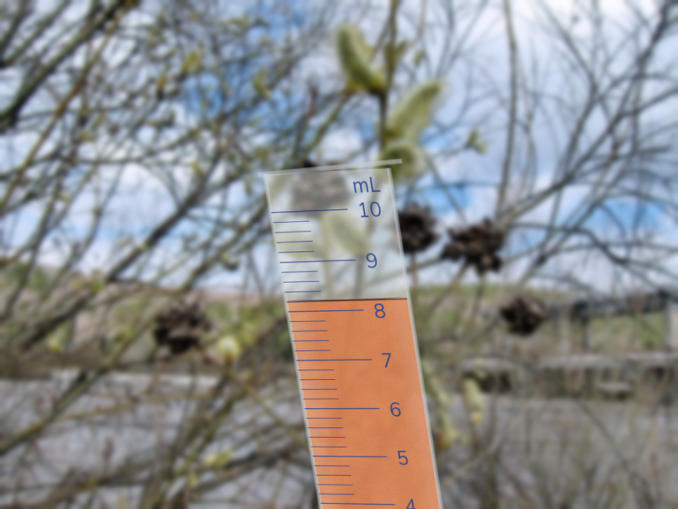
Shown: value=8.2 unit=mL
